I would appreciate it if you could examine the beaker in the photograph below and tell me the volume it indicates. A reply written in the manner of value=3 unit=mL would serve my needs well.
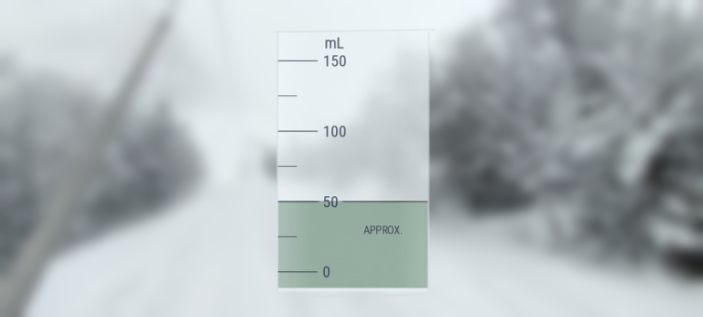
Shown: value=50 unit=mL
